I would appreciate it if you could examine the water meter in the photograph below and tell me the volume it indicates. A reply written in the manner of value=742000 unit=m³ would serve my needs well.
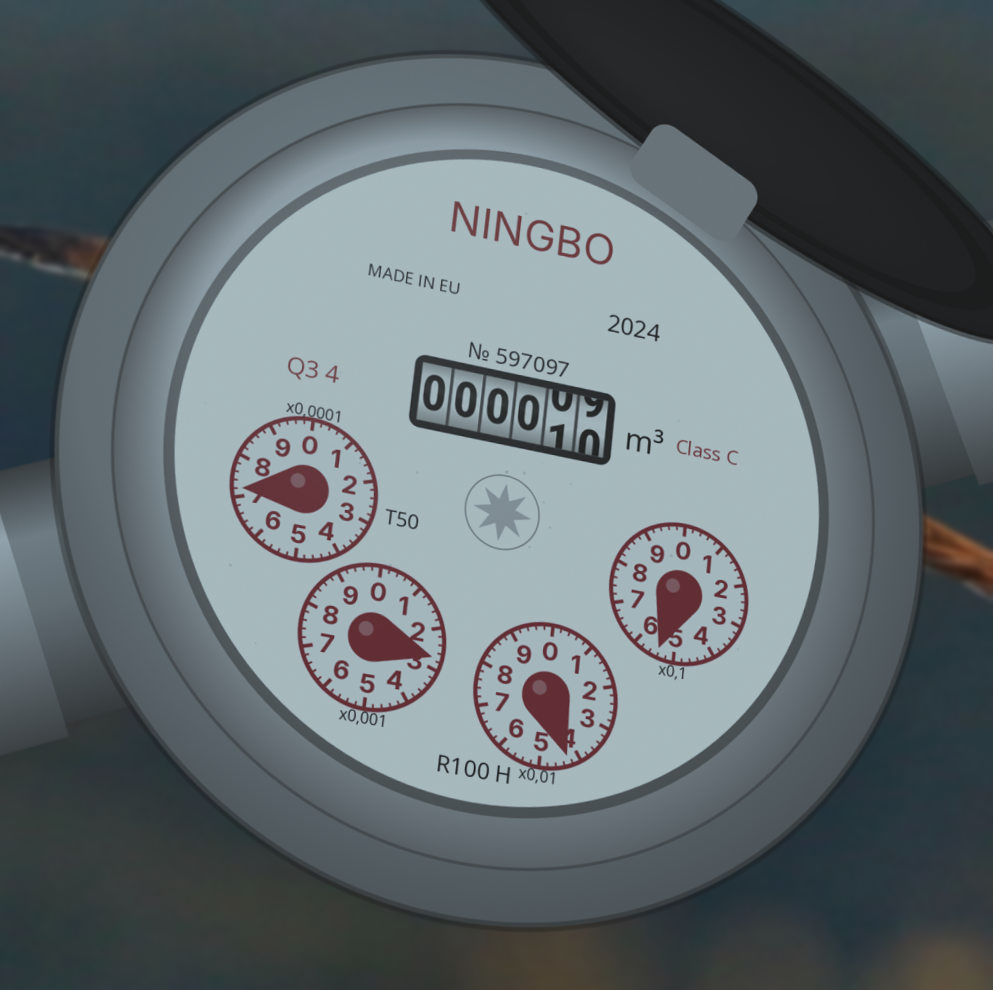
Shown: value=9.5427 unit=m³
